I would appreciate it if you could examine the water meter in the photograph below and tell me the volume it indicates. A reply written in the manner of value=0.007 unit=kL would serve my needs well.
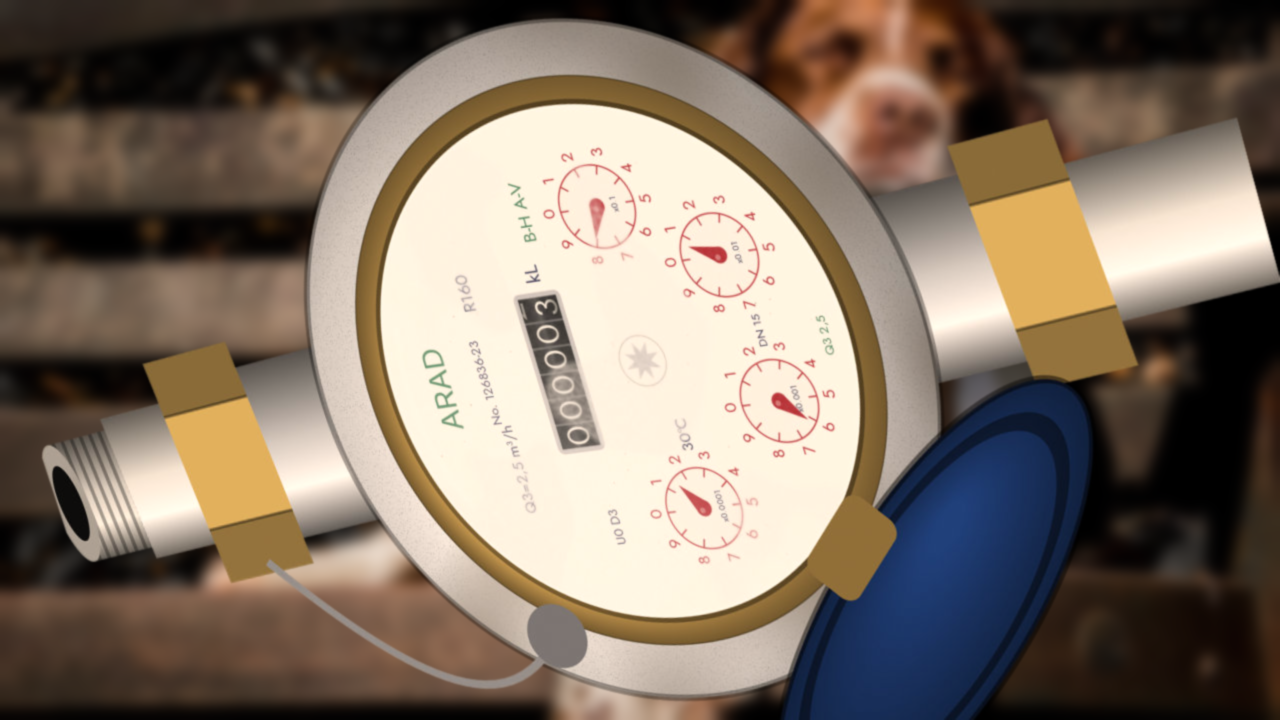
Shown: value=2.8061 unit=kL
